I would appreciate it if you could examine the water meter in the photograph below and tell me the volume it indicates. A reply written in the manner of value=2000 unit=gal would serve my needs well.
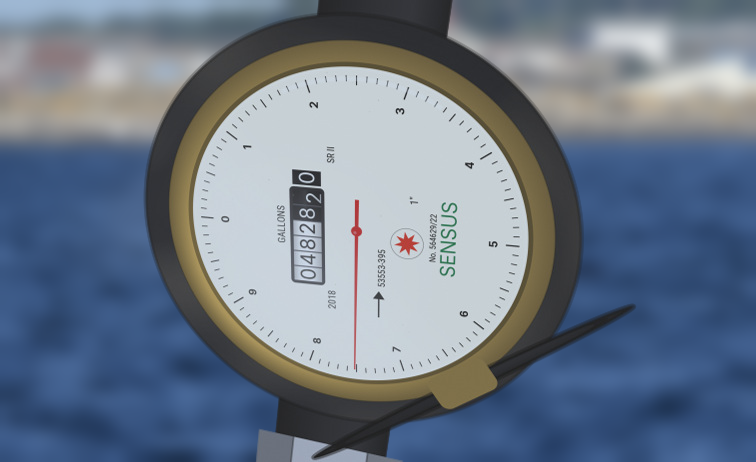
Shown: value=482817.5 unit=gal
